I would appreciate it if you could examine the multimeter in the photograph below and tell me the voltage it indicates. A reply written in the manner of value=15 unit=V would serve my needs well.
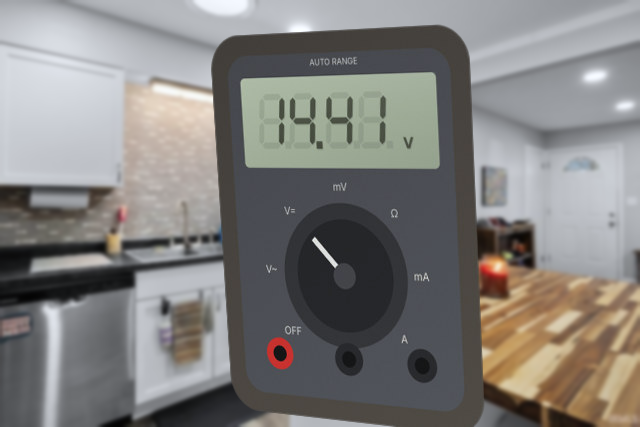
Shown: value=14.41 unit=V
